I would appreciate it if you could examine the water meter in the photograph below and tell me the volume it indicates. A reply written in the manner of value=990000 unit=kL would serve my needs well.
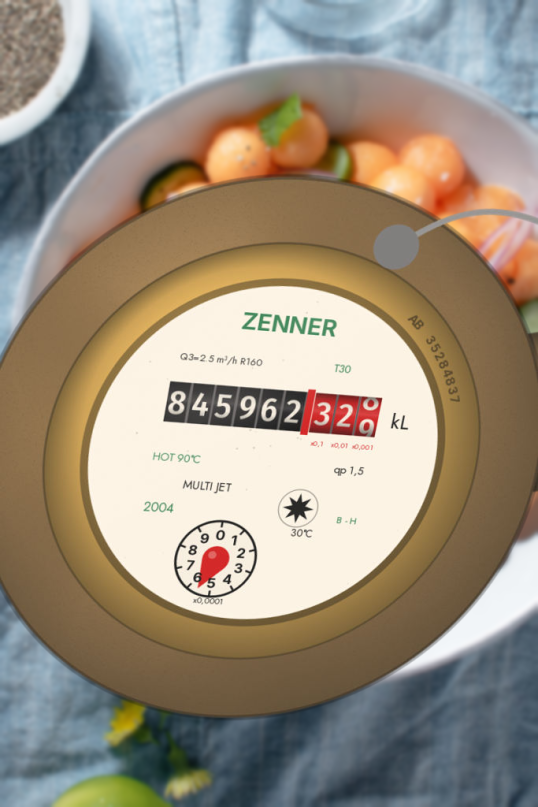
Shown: value=845962.3285 unit=kL
